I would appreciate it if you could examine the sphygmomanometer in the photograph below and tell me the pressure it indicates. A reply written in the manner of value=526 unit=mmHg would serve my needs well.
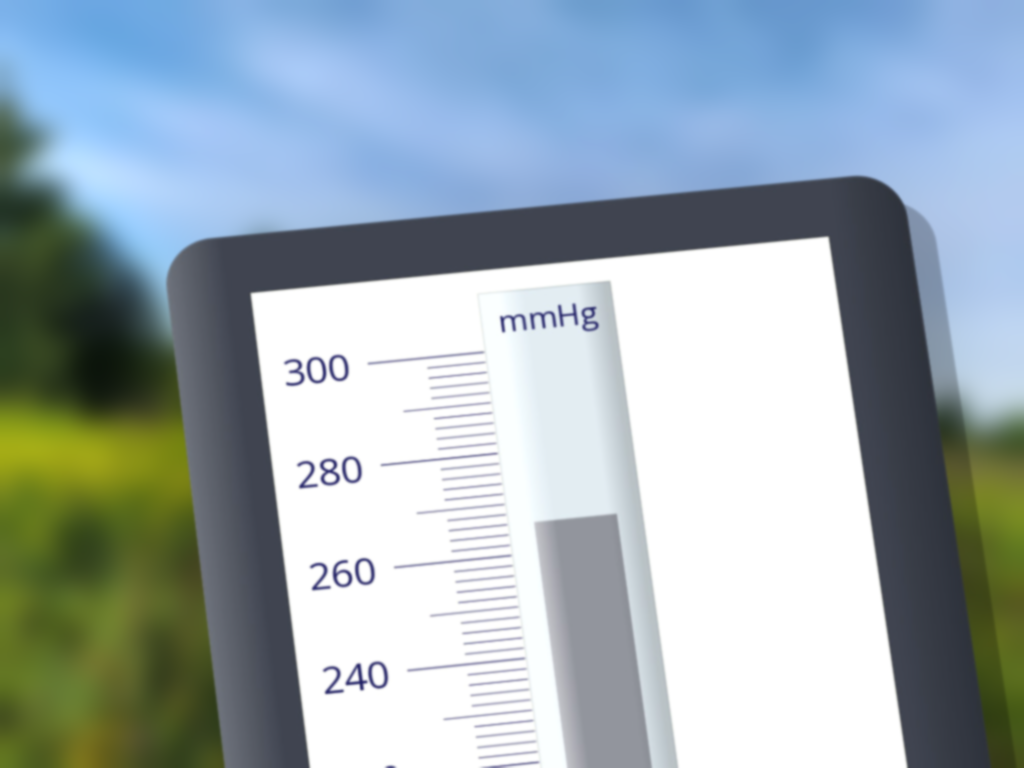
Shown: value=266 unit=mmHg
